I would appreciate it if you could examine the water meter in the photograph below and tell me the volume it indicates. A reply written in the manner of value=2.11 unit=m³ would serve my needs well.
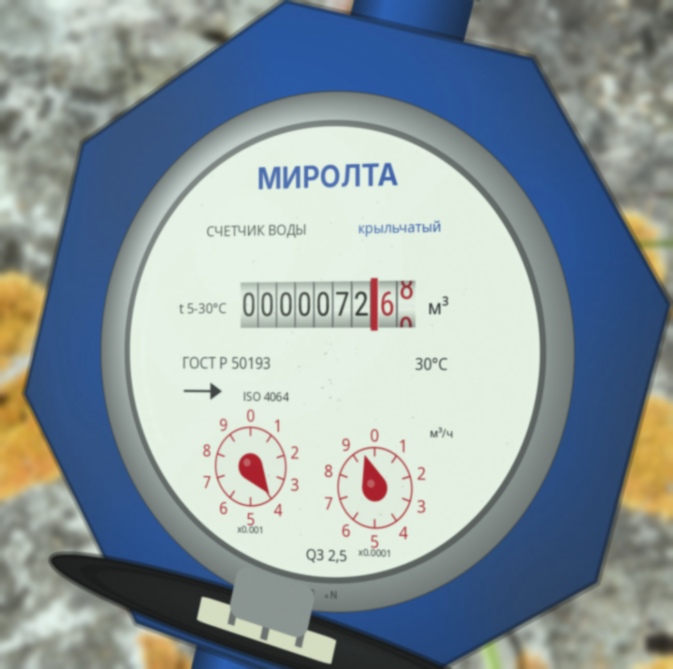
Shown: value=72.6839 unit=m³
